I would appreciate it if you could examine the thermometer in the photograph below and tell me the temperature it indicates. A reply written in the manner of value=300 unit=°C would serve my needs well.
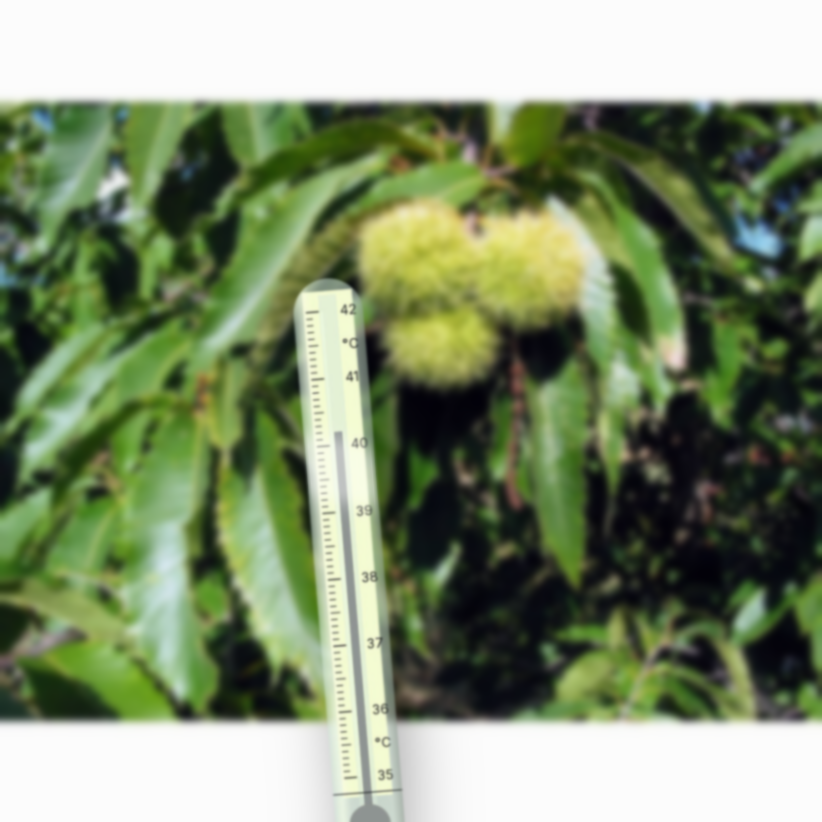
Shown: value=40.2 unit=°C
